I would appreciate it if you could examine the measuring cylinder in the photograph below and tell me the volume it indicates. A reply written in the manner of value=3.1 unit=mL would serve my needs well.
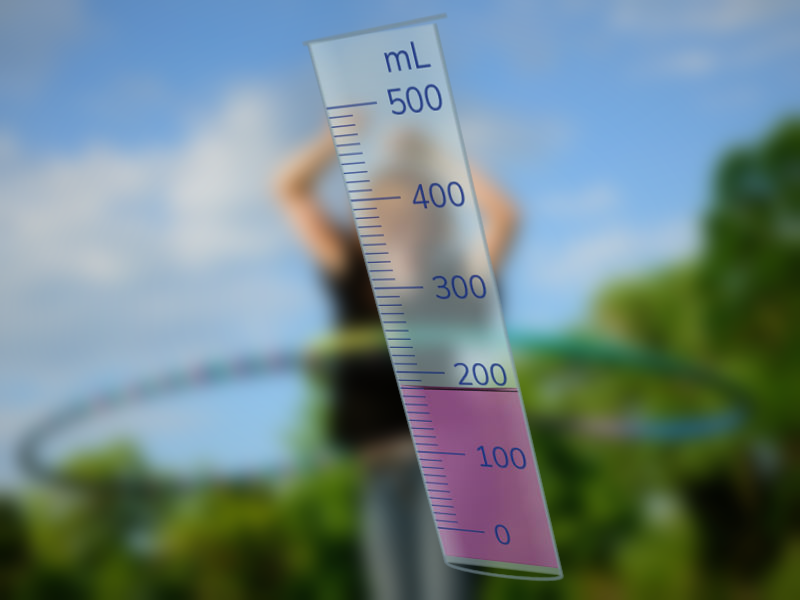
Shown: value=180 unit=mL
